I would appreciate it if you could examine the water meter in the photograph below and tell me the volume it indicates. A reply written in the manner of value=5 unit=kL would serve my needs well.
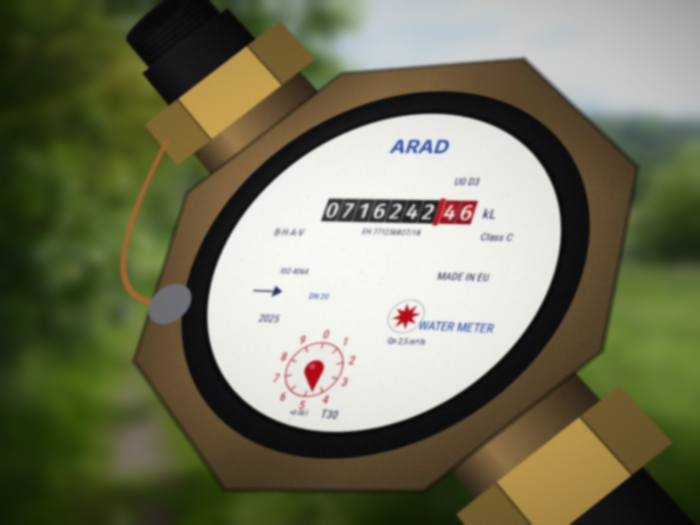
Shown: value=716242.464 unit=kL
